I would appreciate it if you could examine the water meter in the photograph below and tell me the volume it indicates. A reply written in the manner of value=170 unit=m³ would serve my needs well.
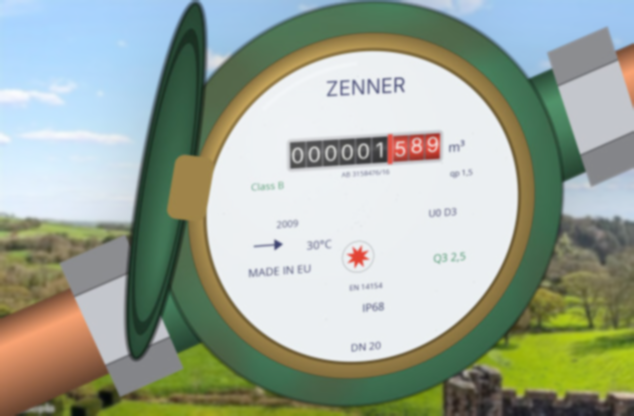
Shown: value=1.589 unit=m³
